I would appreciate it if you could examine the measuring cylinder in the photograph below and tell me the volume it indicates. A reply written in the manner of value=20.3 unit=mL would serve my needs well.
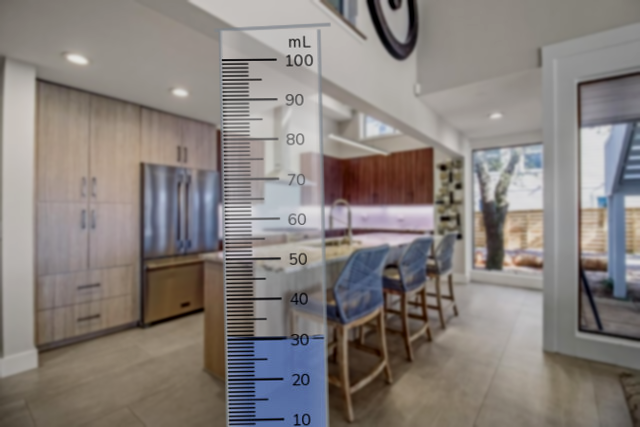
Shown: value=30 unit=mL
